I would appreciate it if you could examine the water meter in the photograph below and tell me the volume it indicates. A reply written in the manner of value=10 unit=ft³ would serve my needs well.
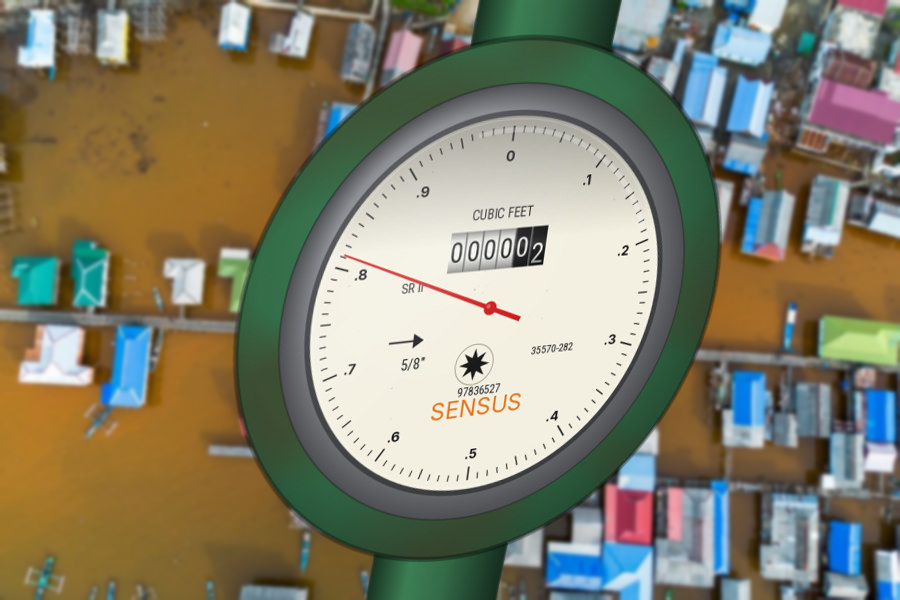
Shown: value=1.81 unit=ft³
